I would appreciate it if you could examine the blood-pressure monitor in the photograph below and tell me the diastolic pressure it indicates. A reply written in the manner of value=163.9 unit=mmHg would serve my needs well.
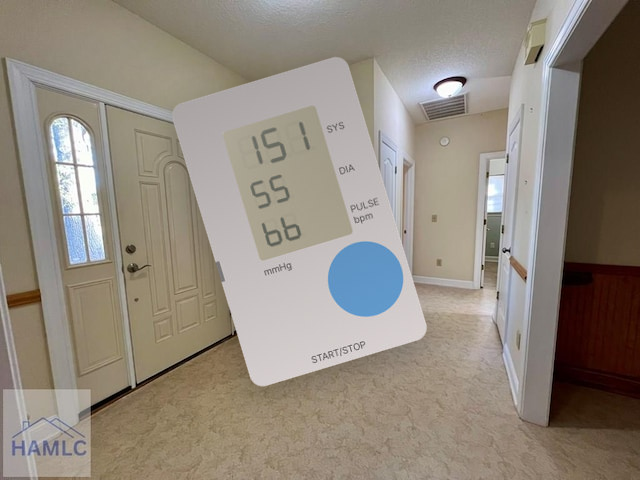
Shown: value=55 unit=mmHg
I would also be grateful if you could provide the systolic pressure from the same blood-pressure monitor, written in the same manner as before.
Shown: value=151 unit=mmHg
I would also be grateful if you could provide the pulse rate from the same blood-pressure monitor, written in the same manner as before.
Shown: value=66 unit=bpm
